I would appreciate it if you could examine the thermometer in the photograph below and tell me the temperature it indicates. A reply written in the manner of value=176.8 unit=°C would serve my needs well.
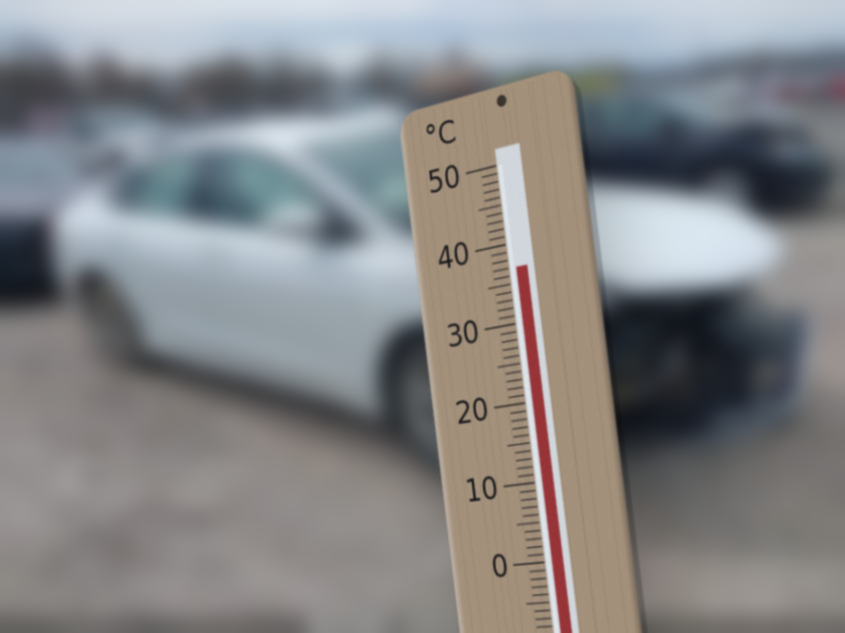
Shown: value=37 unit=°C
